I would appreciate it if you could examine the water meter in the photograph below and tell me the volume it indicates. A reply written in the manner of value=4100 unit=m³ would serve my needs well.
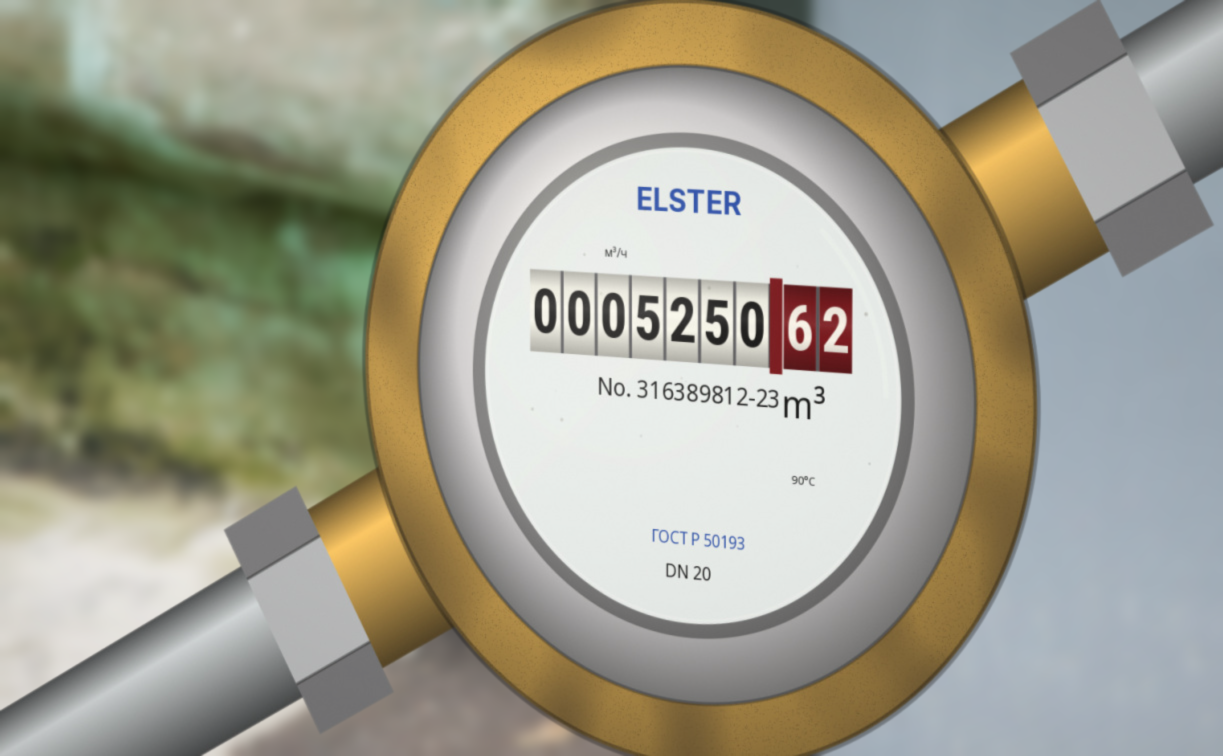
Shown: value=5250.62 unit=m³
